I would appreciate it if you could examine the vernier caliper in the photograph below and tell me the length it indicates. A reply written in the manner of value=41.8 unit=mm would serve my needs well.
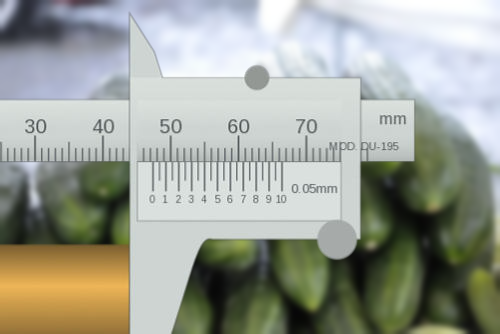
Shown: value=47.4 unit=mm
